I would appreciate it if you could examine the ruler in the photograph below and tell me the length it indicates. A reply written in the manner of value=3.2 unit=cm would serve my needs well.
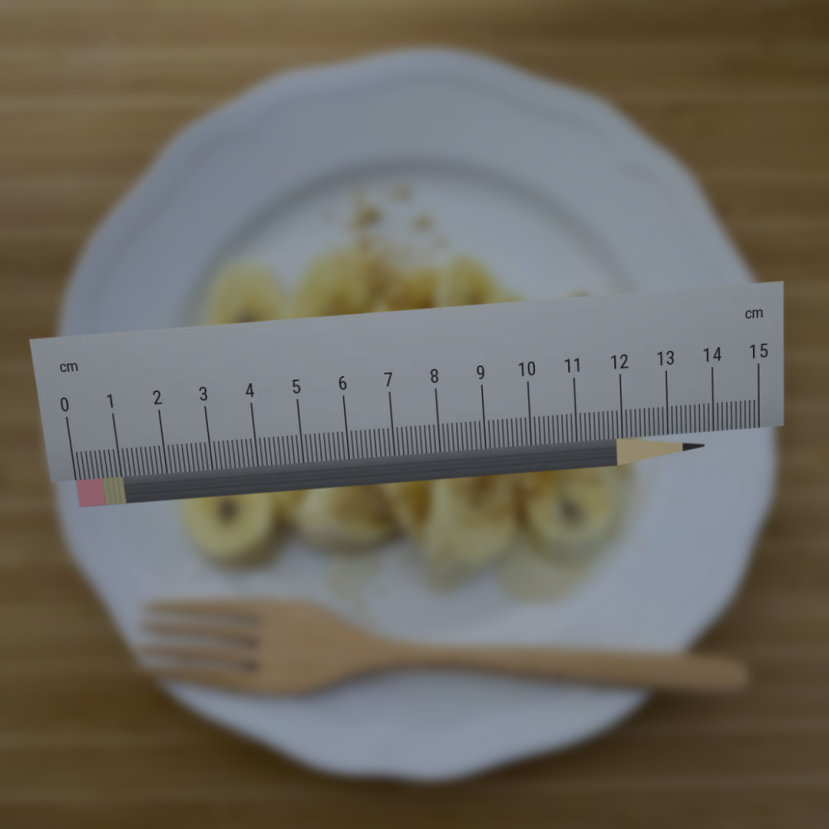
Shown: value=13.8 unit=cm
